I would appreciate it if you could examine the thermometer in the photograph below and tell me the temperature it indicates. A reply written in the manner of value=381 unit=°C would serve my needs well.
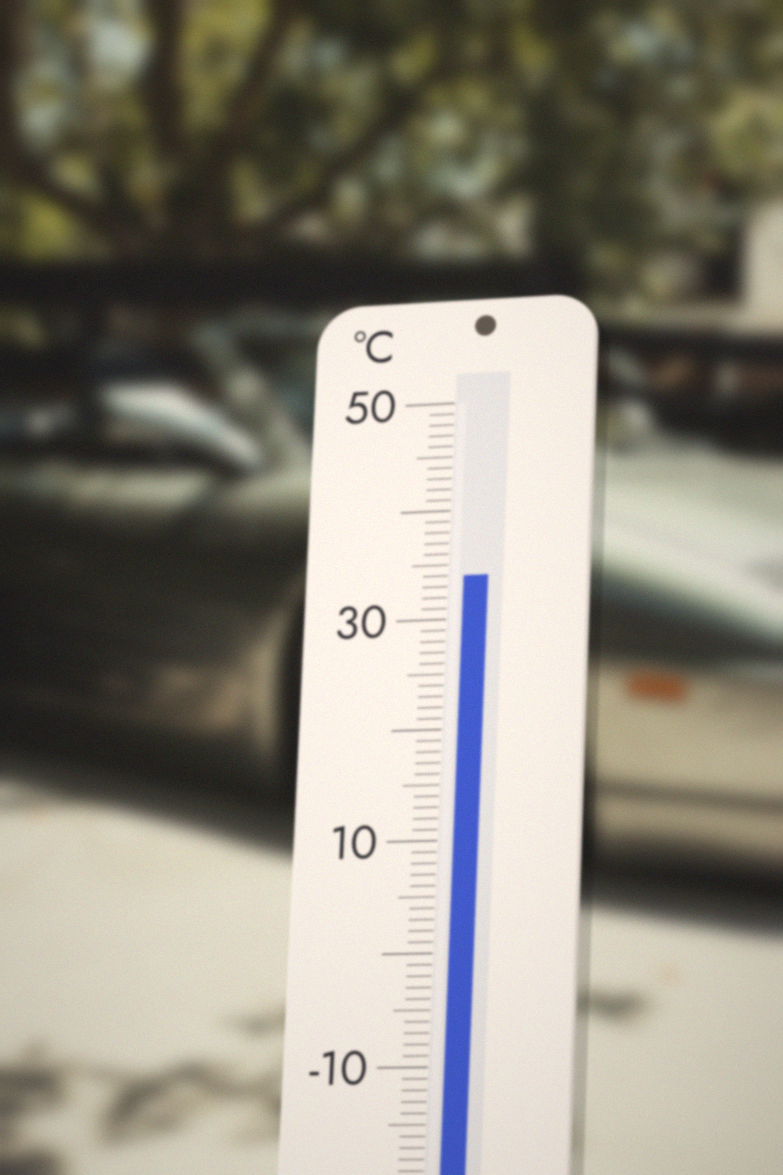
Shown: value=34 unit=°C
